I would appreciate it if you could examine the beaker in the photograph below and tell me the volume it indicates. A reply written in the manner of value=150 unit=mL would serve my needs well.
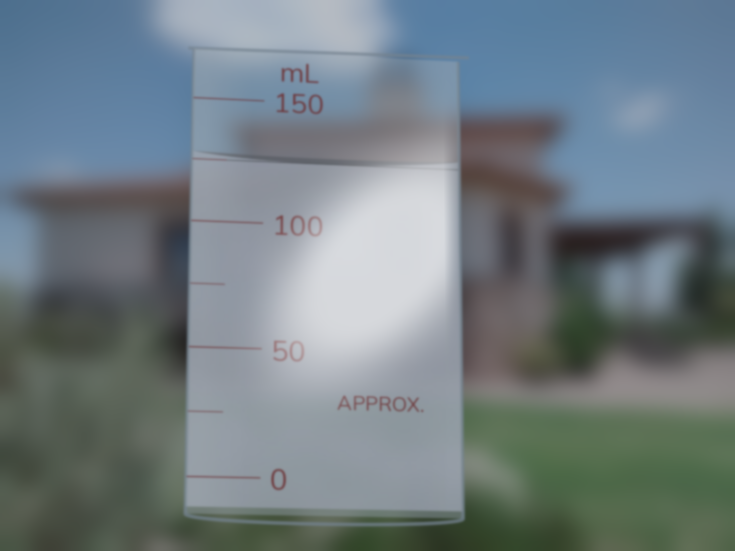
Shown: value=125 unit=mL
